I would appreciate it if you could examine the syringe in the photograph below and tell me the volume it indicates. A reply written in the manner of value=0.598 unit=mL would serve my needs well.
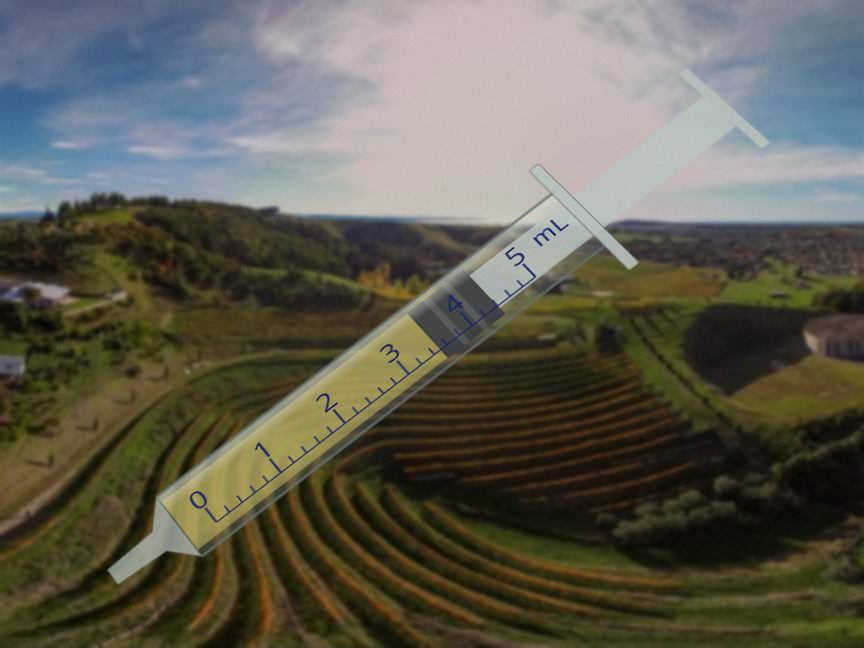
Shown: value=3.5 unit=mL
